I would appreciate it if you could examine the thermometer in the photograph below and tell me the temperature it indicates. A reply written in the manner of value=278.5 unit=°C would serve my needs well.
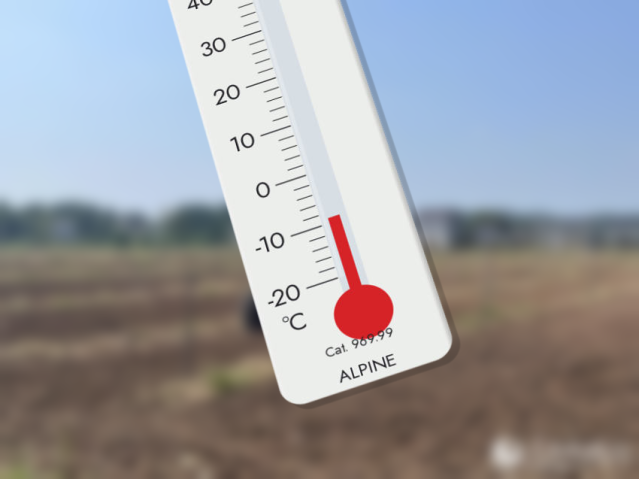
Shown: value=-9 unit=°C
